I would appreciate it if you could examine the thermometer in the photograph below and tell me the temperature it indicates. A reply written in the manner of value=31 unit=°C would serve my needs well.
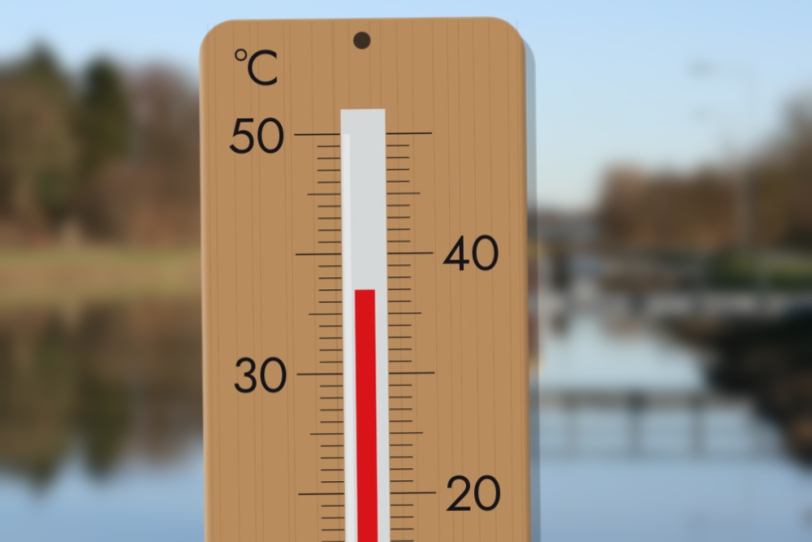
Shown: value=37 unit=°C
